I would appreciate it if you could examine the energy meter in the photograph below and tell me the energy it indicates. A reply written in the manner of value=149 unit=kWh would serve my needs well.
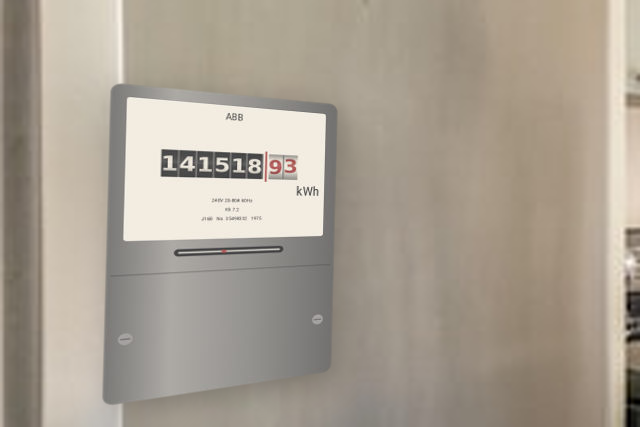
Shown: value=141518.93 unit=kWh
